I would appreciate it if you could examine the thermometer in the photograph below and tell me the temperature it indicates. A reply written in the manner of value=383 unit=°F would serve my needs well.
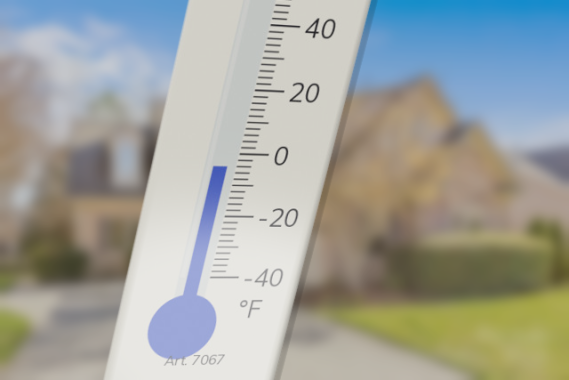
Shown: value=-4 unit=°F
